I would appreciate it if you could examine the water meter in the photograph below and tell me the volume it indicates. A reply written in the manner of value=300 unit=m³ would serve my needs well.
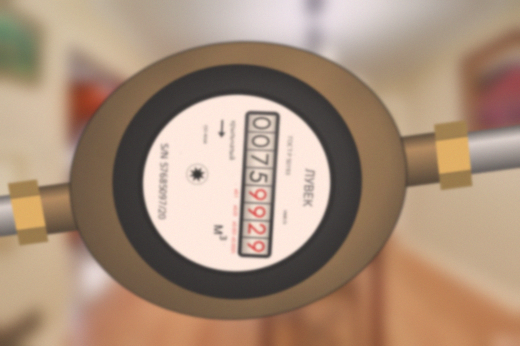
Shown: value=75.9929 unit=m³
